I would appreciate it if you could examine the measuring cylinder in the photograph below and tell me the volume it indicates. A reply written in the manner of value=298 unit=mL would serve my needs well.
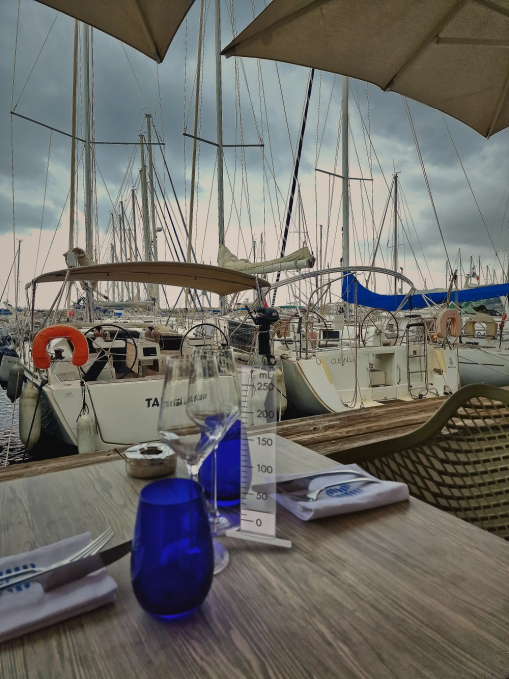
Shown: value=20 unit=mL
